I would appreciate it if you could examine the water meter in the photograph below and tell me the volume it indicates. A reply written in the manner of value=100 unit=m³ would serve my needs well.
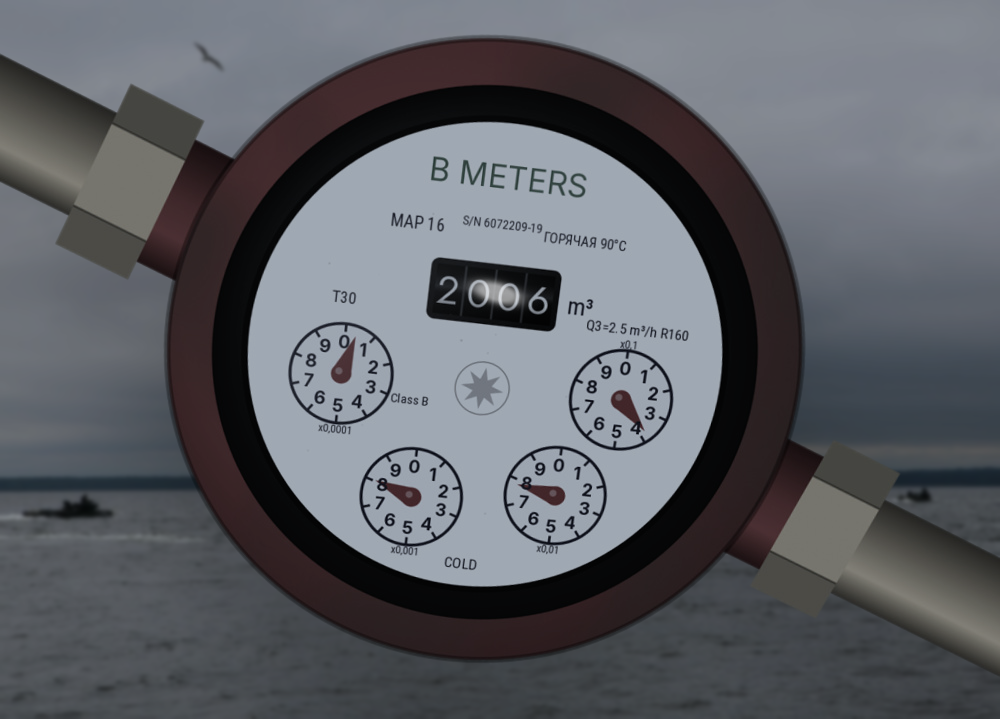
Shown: value=2006.3780 unit=m³
